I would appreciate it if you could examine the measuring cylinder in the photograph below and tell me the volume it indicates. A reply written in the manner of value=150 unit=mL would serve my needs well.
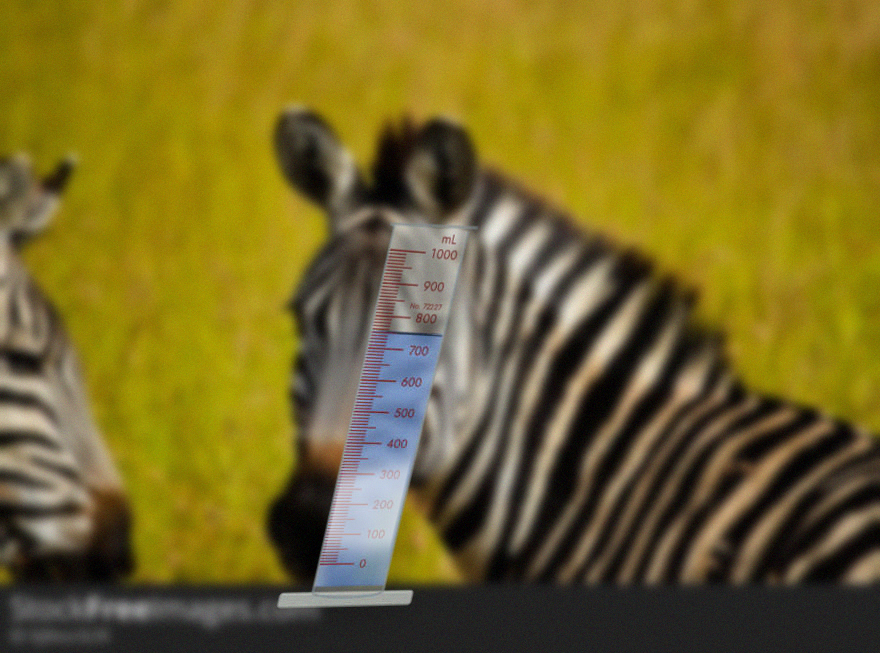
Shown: value=750 unit=mL
